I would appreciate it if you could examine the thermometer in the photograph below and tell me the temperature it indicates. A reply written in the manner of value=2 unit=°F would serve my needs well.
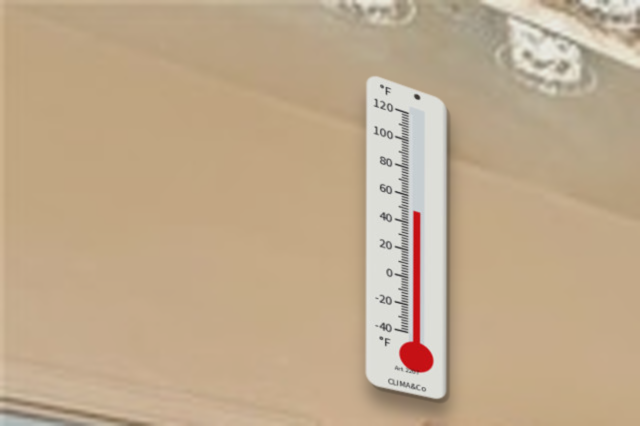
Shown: value=50 unit=°F
